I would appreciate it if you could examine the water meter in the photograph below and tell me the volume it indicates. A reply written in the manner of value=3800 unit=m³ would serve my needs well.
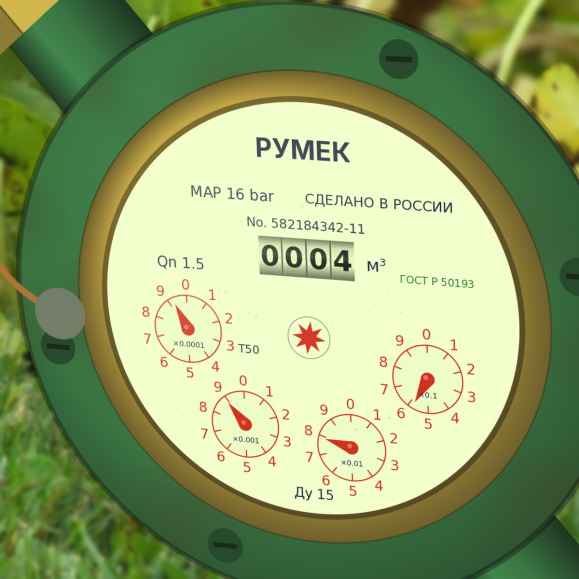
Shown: value=4.5789 unit=m³
